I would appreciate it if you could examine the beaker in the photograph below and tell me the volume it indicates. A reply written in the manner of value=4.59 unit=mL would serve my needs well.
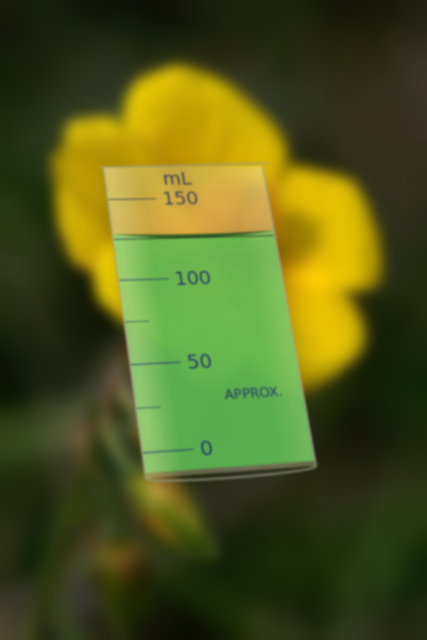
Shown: value=125 unit=mL
